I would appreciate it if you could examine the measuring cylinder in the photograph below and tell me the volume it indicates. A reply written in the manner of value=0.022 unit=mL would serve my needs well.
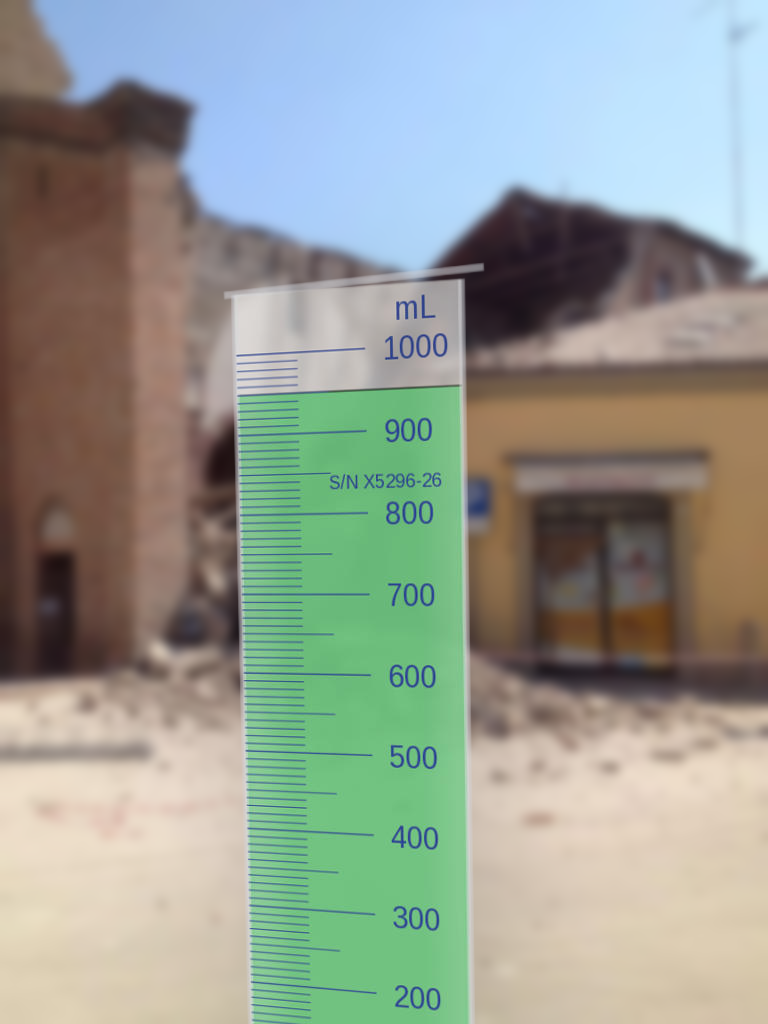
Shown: value=950 unit=mL
